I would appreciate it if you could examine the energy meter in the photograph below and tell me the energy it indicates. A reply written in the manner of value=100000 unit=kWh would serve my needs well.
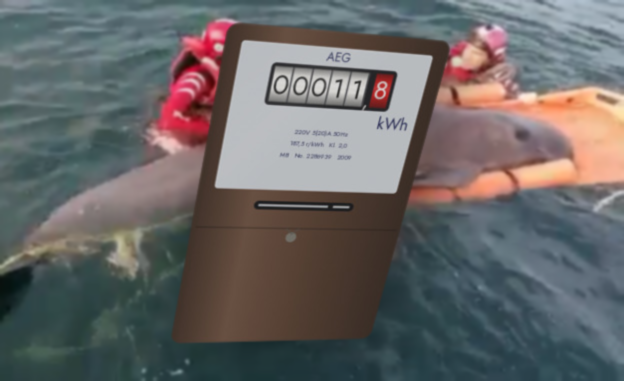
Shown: value=11.8 unit=kWh
